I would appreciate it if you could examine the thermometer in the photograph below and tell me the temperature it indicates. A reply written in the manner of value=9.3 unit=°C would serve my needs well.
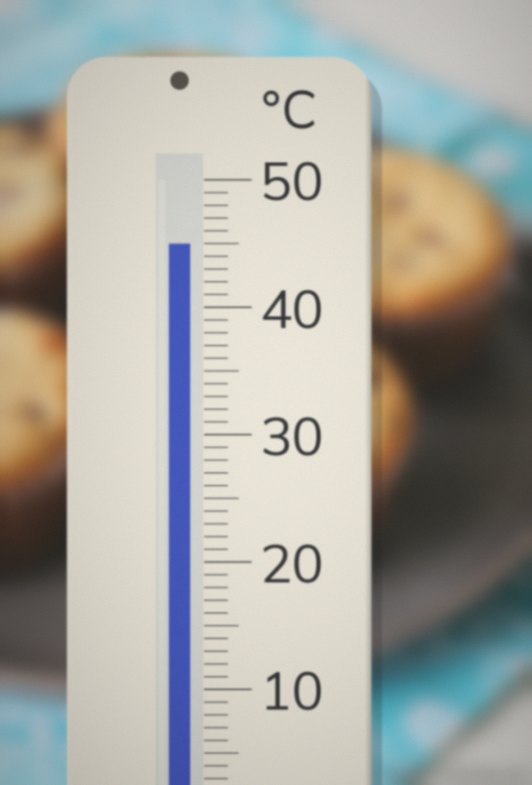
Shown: value=45 unit=°C
